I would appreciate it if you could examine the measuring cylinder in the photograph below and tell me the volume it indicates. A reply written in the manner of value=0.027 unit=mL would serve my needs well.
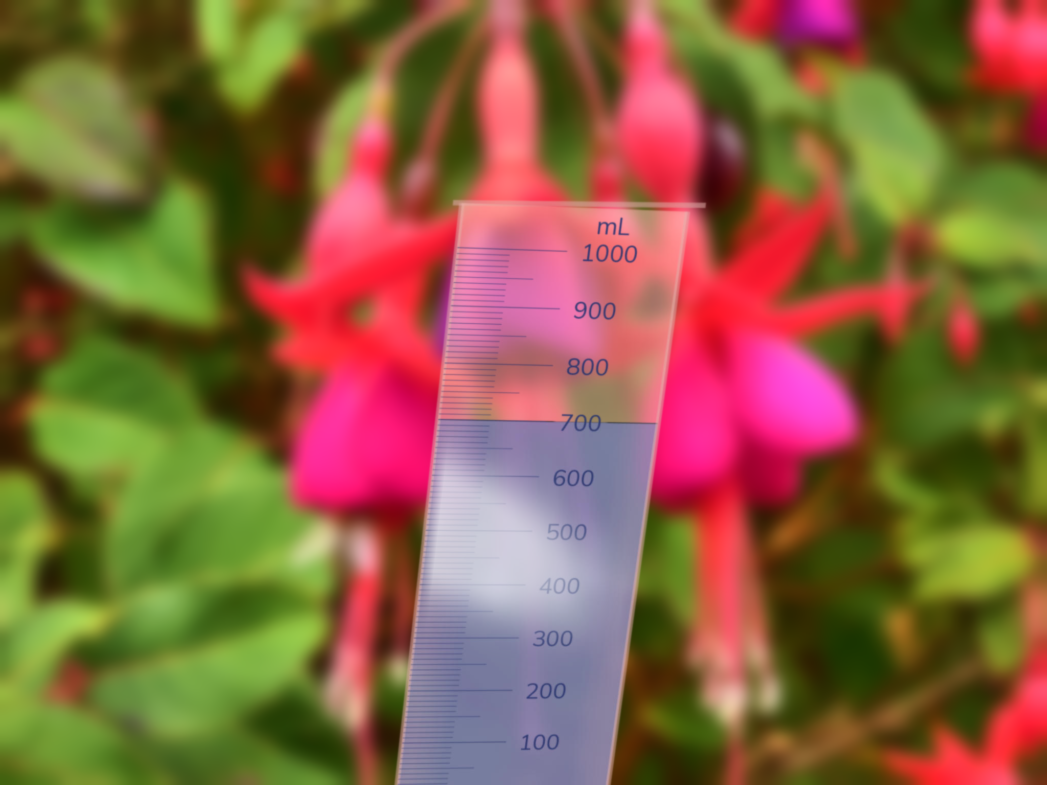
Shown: value=700 unit=mL
